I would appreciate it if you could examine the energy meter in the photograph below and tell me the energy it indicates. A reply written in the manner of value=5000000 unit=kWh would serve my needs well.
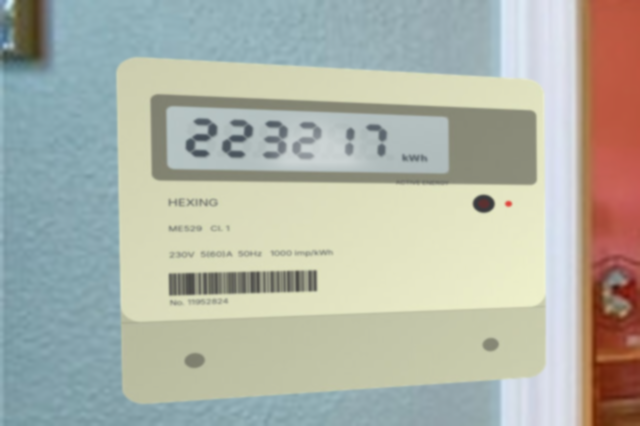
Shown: value=223217 unit=kWh
